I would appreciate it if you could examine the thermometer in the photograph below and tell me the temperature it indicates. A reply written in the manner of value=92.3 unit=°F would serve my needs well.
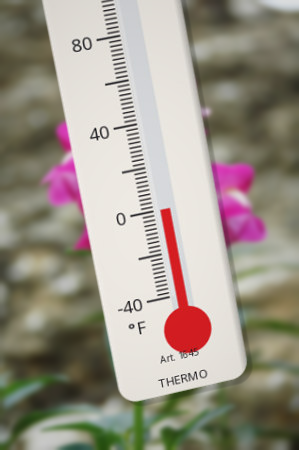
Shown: value=0 unit=°F
